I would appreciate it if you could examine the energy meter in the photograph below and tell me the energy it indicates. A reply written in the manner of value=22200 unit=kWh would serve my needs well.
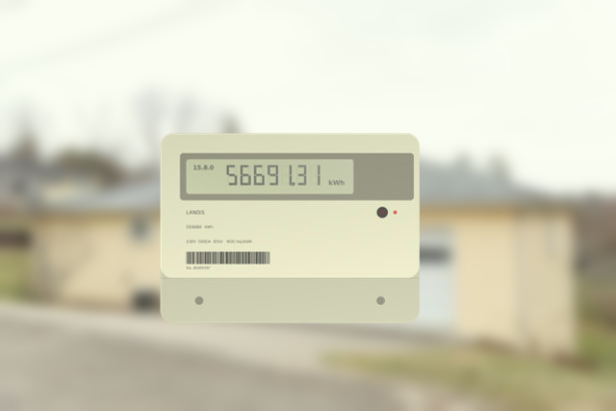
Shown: value=56691.31 unit=kWh
